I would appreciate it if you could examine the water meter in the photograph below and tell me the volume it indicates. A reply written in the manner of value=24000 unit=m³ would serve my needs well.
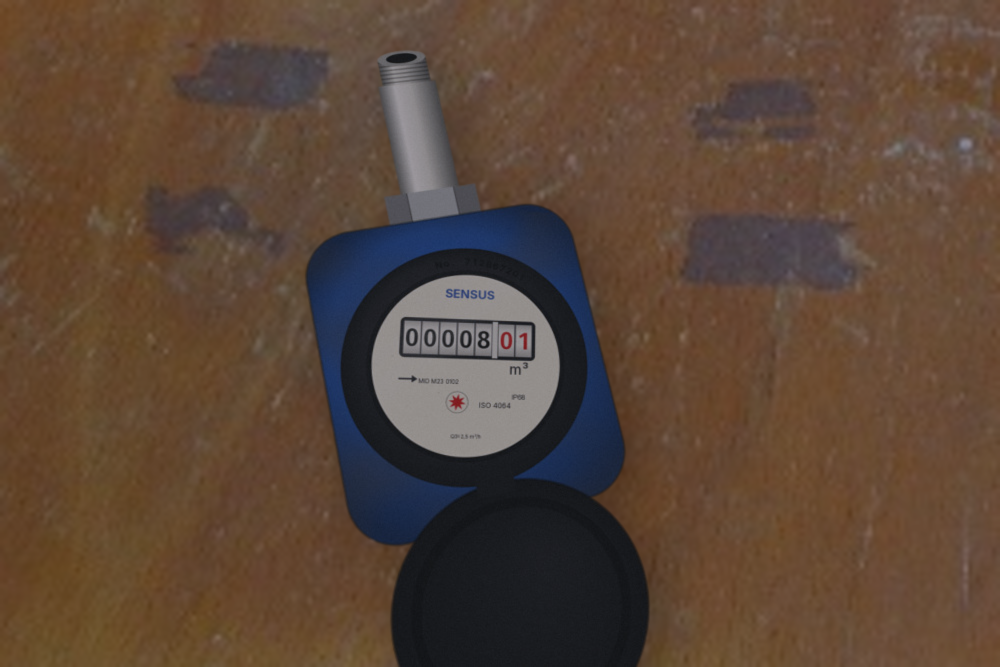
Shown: value=8.01 unit=m³
